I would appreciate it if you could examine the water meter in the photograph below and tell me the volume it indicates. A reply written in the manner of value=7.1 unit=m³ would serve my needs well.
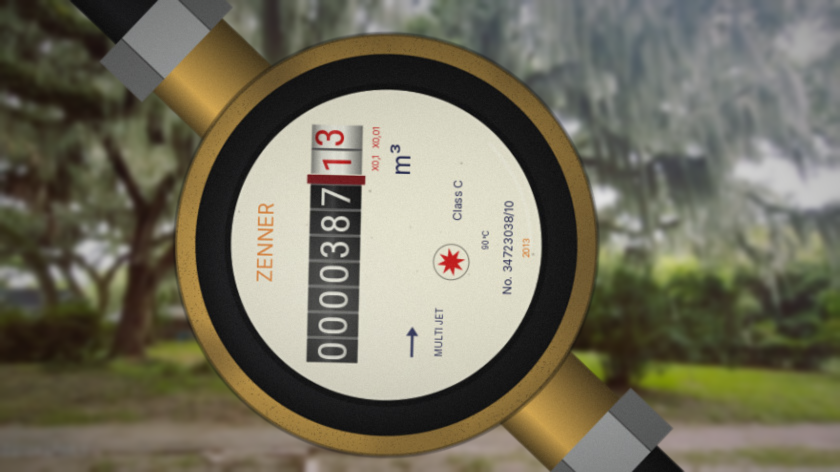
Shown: value=387.13 unit=m³
